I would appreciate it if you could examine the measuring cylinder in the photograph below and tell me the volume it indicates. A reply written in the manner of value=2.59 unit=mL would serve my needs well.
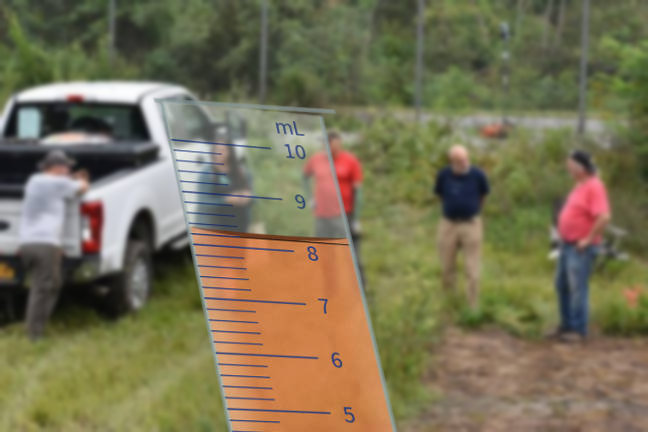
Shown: value=8.2 unit=mL
